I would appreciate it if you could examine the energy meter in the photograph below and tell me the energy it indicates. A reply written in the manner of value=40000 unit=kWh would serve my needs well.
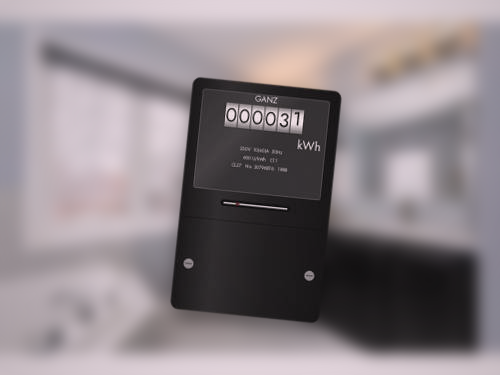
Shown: value=31 unit=kWh
